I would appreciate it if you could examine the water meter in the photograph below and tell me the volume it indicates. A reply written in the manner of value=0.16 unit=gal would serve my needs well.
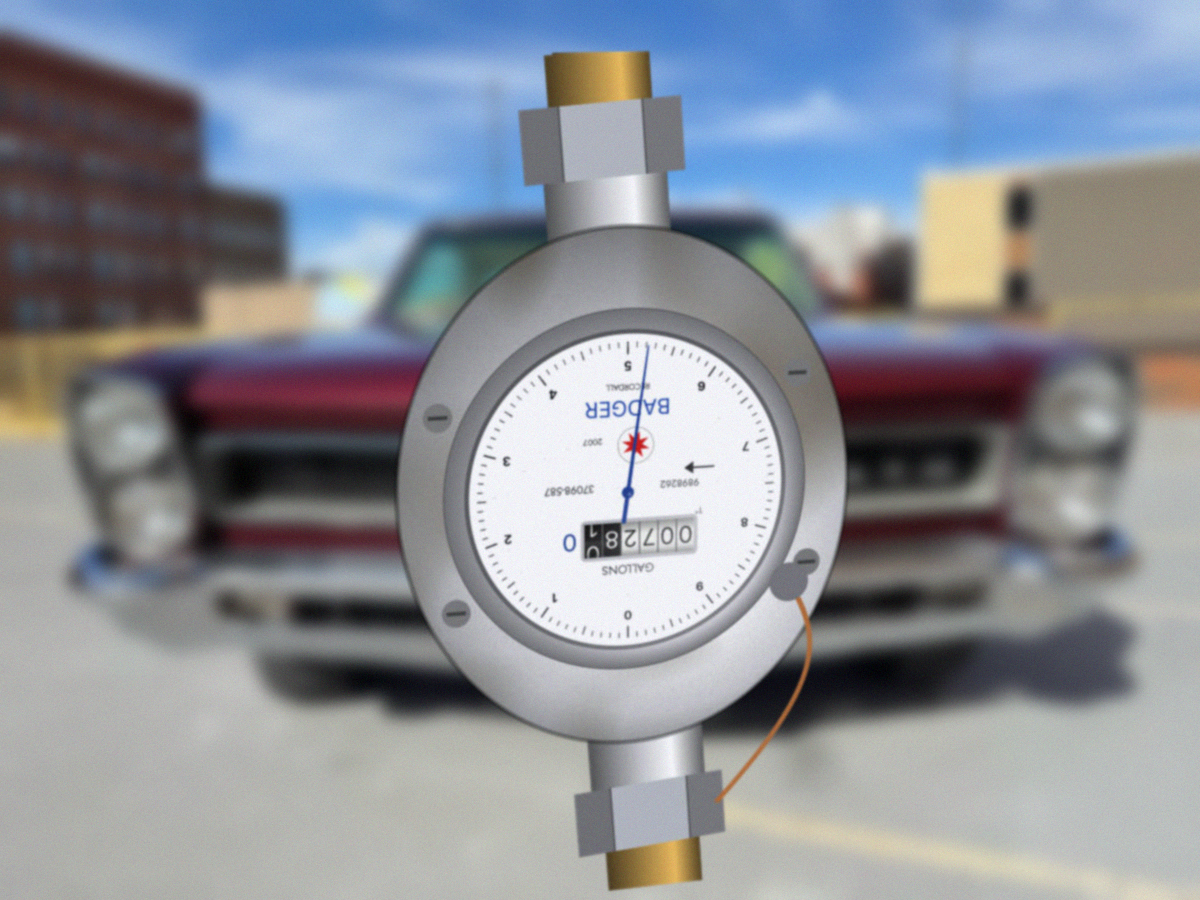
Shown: value=72805.2 unit=gal
